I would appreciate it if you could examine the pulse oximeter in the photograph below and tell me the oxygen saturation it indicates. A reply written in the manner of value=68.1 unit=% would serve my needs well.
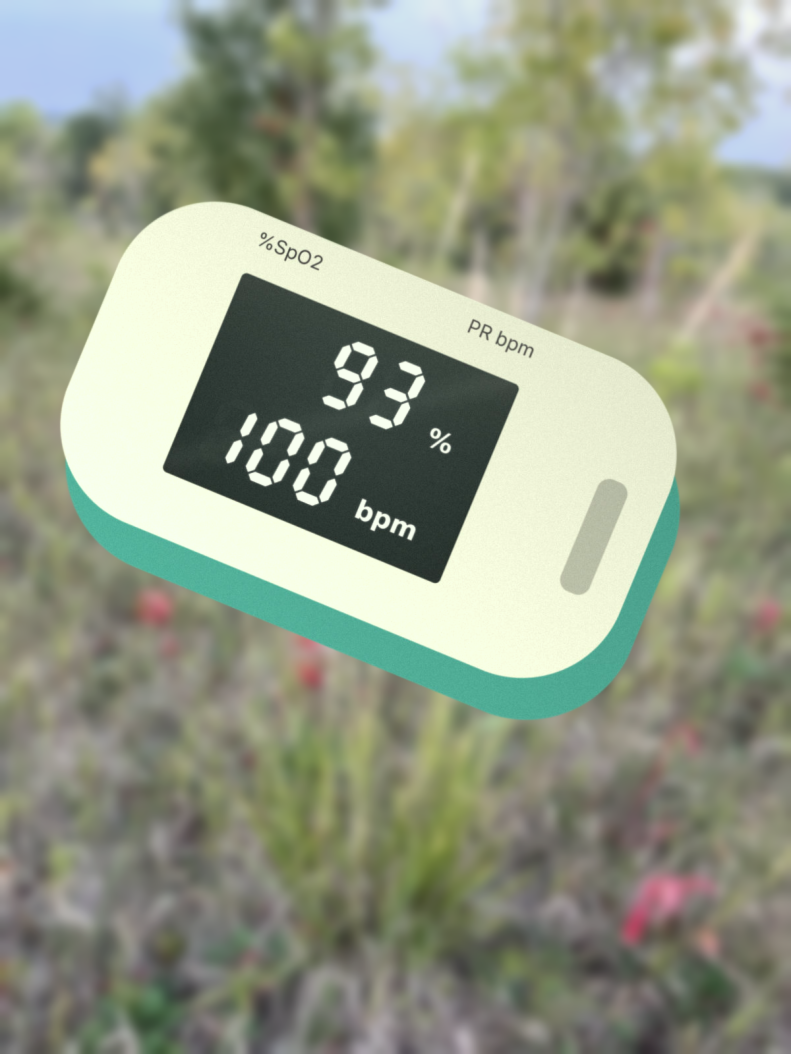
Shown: value=93 unit=%
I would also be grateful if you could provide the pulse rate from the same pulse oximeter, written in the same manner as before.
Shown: value=100 unit=bpm
